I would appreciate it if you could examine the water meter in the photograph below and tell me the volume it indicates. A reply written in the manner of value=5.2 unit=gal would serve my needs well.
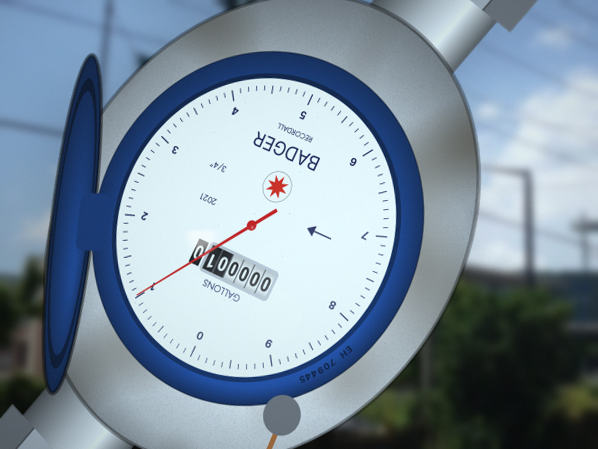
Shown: value=11.0 unit=gal
